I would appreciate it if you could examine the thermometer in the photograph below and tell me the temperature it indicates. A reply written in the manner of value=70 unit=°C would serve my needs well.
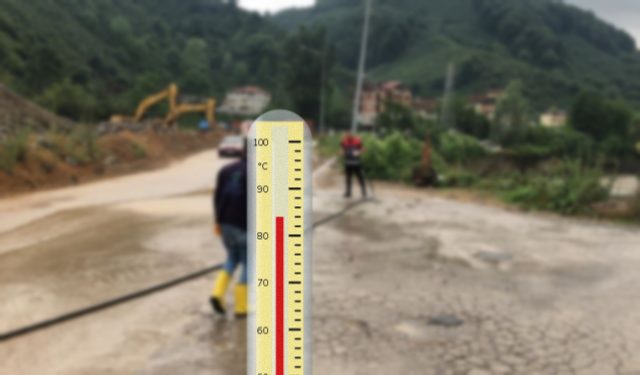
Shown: value=84 unit=°C
